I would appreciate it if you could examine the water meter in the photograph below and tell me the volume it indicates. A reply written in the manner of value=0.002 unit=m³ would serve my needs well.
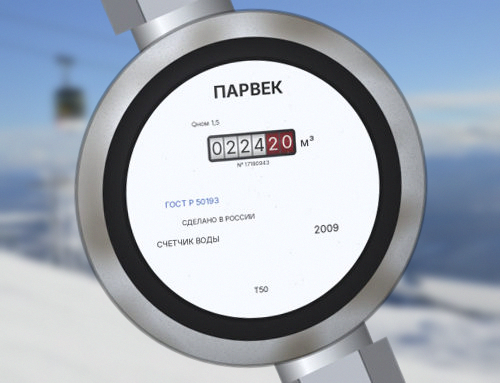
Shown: value=224.20 unit=m³
